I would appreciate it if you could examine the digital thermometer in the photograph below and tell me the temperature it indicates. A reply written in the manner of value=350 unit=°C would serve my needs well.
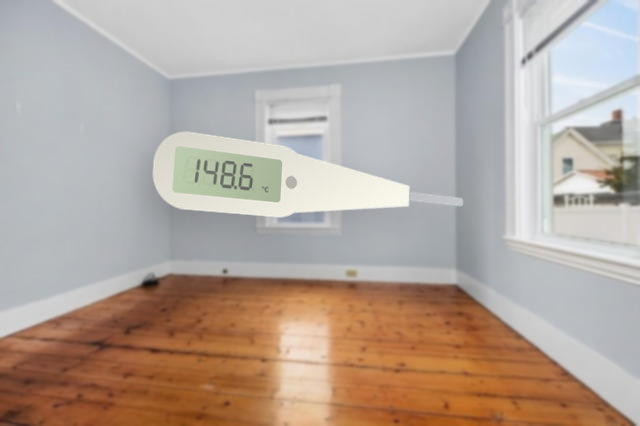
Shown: value=148.6 unit=°C
